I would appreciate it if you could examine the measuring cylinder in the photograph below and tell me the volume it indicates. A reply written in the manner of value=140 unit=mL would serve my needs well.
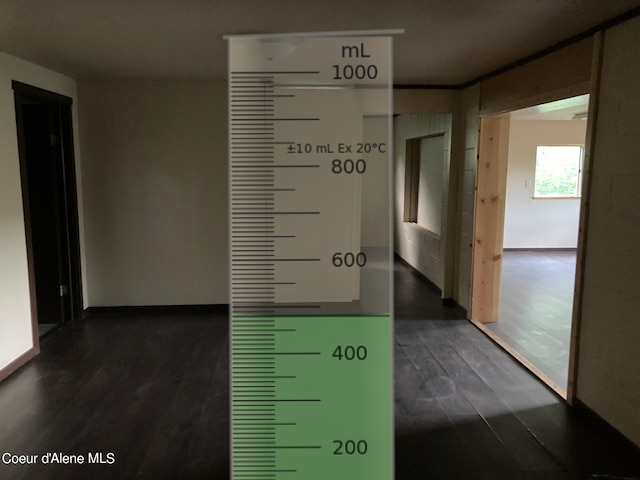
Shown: value=480 unit=mL
